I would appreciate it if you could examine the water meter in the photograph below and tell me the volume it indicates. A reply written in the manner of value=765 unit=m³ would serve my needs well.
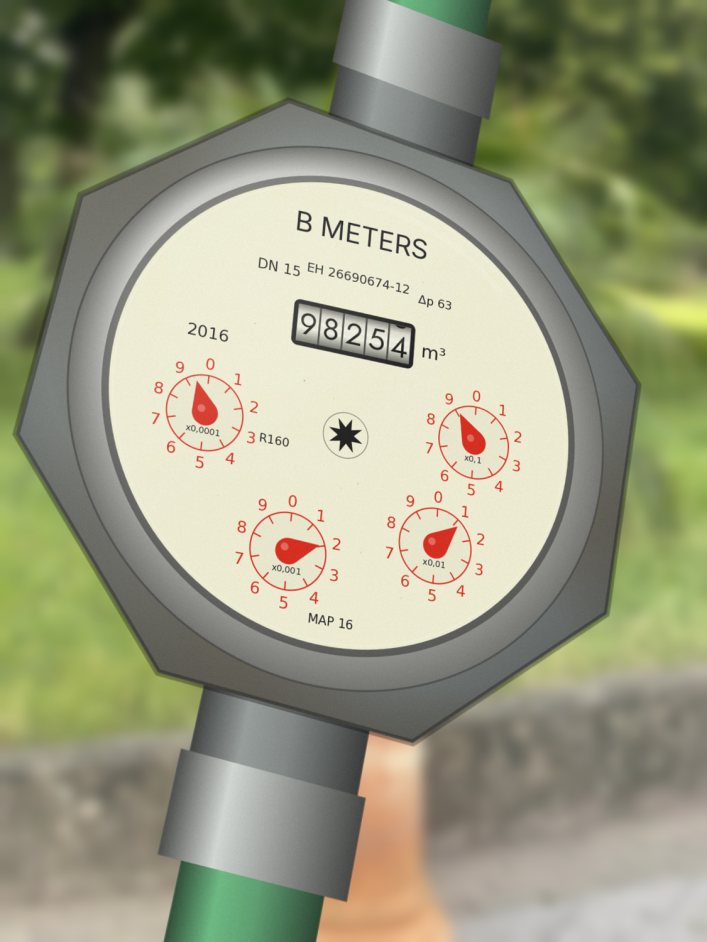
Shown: value=98253.9119 unit=m³
